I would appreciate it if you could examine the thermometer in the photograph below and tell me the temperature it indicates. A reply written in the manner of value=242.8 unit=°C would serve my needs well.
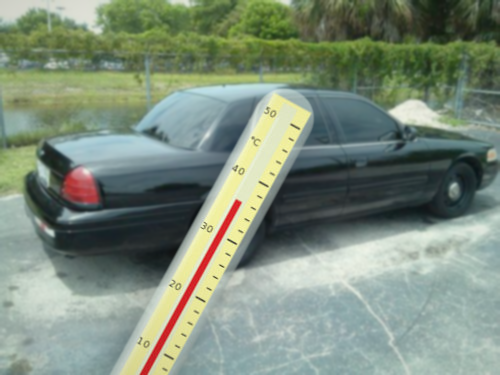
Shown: value=36 unit=°C
